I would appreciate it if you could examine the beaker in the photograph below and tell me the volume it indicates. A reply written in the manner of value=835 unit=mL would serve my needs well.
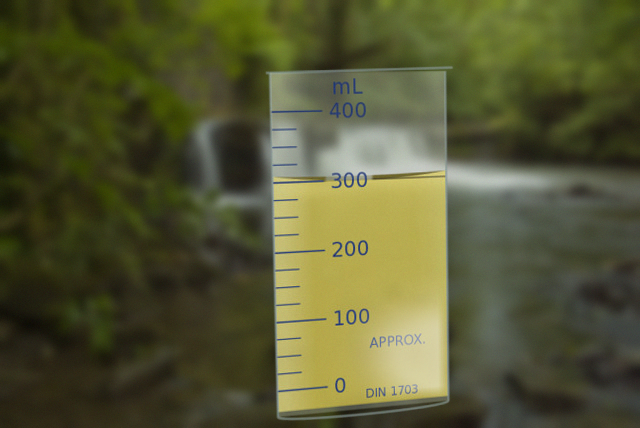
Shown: value=300 unit=mL
